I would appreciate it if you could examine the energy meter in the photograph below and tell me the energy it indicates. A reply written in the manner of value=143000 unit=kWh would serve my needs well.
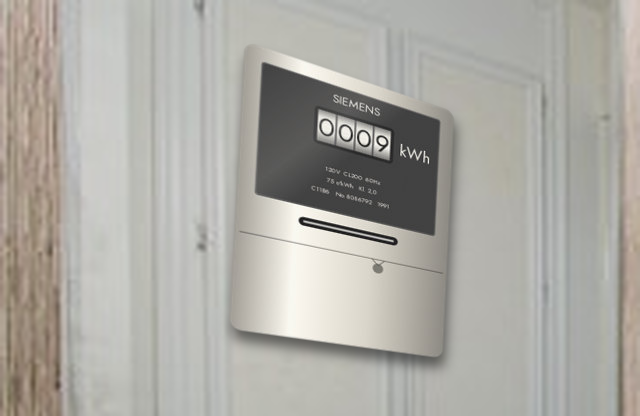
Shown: value=9 unit=kWh
